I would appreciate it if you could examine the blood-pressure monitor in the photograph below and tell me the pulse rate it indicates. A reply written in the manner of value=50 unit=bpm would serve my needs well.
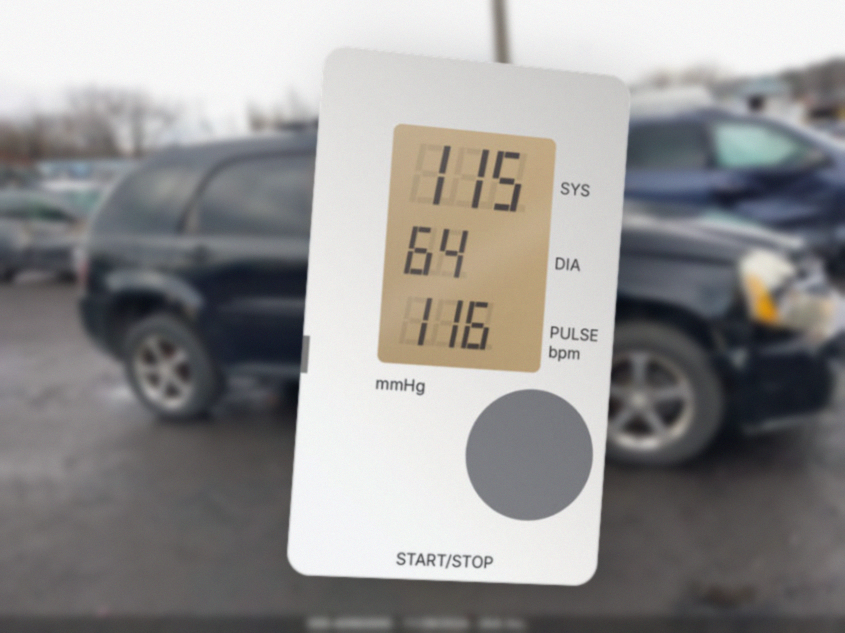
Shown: value=116 unit=bpm
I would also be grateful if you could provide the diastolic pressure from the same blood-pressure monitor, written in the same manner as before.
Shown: value=64 unit=mmHg
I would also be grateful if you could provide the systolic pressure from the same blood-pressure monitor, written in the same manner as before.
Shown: value=115 unit=mmHg
